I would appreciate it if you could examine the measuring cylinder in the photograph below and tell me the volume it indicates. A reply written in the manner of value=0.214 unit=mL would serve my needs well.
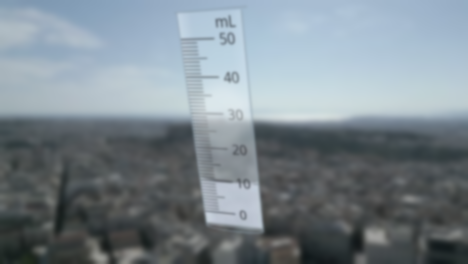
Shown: value=10 unit=mL
